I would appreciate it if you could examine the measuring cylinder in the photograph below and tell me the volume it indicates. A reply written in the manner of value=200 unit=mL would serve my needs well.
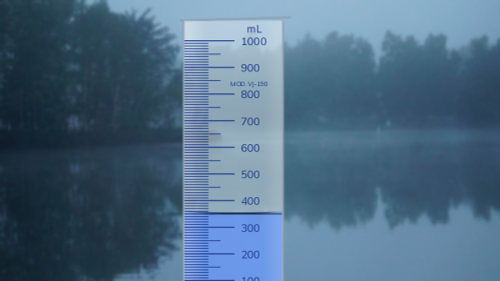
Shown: value=350 unit=mL
